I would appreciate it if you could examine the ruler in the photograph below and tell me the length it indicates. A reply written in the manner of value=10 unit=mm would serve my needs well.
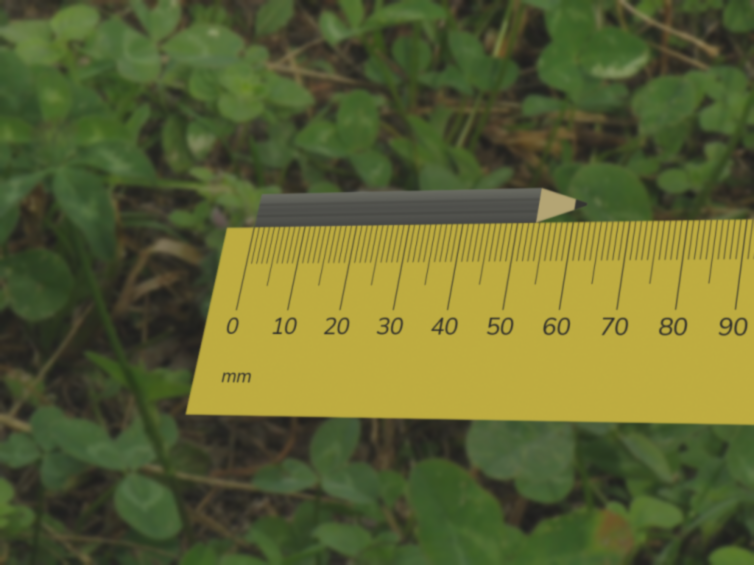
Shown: value=62 unit=mm
